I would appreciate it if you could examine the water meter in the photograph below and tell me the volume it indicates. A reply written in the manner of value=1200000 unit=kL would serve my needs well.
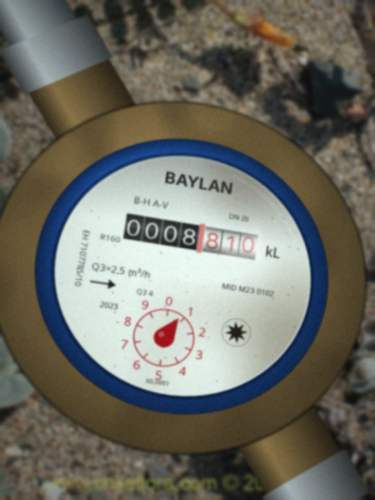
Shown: value=8.8100 unit=kL
